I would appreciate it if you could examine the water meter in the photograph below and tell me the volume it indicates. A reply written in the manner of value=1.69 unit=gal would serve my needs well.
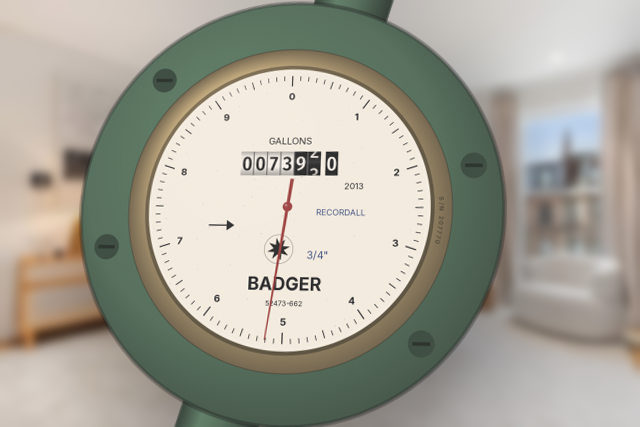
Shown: value=73925.2 unit=gal
